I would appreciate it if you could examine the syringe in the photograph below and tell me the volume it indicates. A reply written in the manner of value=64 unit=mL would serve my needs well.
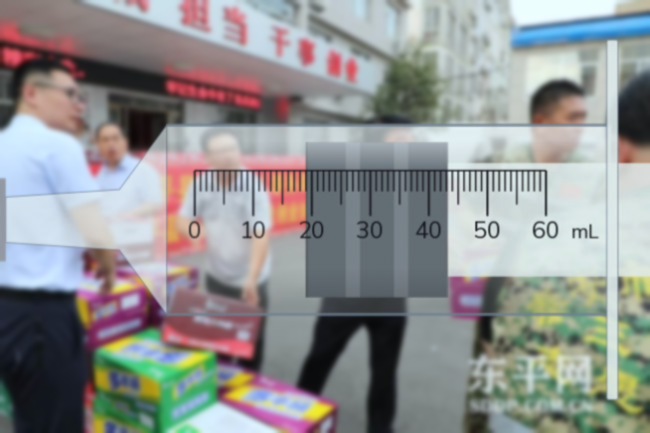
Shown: value=19 unit=mL
